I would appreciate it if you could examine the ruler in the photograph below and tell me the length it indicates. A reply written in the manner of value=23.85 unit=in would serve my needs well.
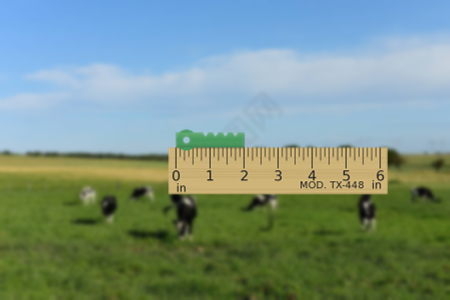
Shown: value=2 unit=in
